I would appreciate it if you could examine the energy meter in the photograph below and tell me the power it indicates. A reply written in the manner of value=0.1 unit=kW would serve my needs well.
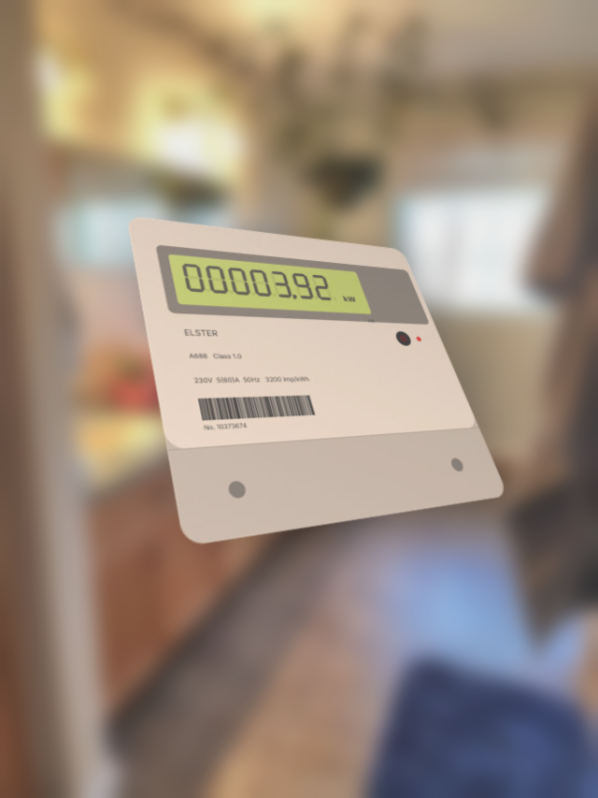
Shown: value=3.92 unit=kW
